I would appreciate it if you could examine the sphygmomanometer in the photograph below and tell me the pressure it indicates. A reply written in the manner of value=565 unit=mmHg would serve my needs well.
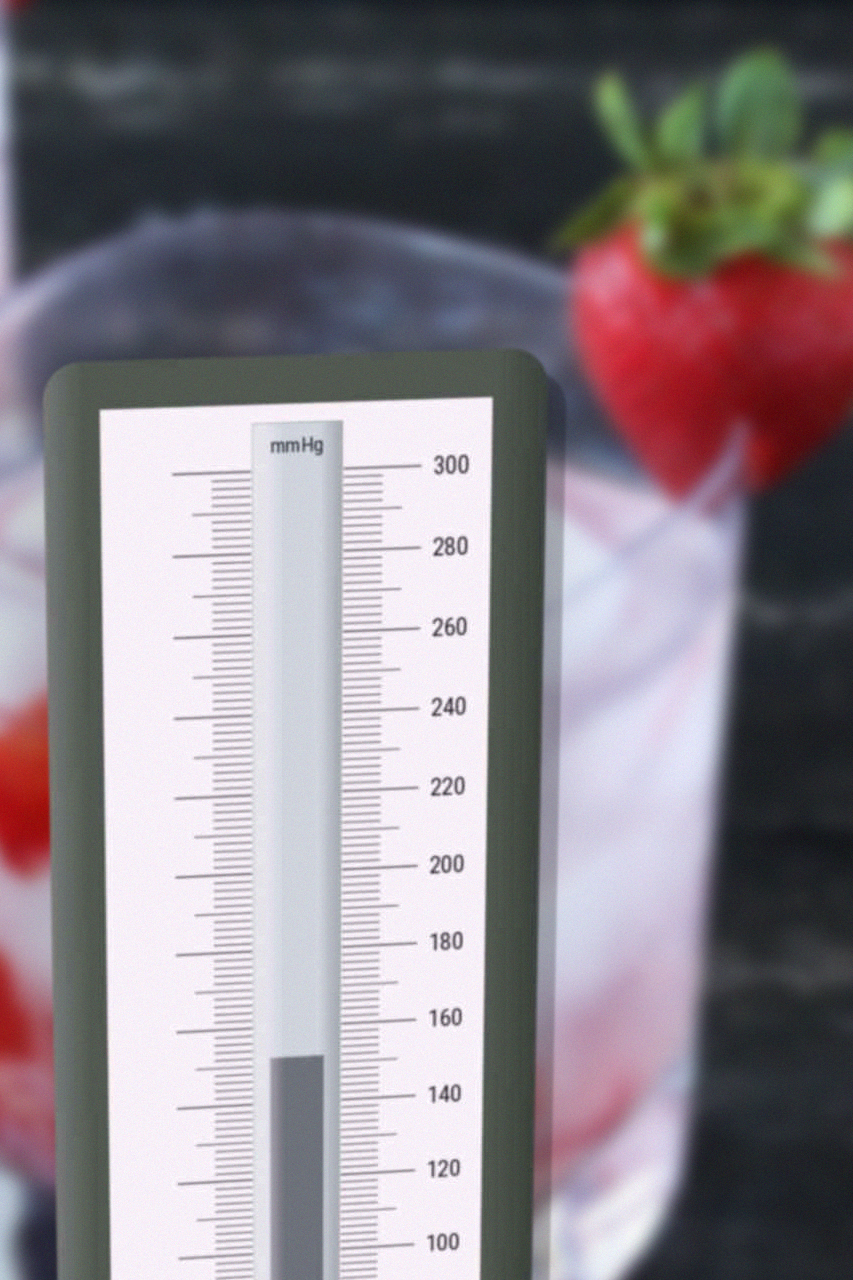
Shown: value=152 unit=mmHg
